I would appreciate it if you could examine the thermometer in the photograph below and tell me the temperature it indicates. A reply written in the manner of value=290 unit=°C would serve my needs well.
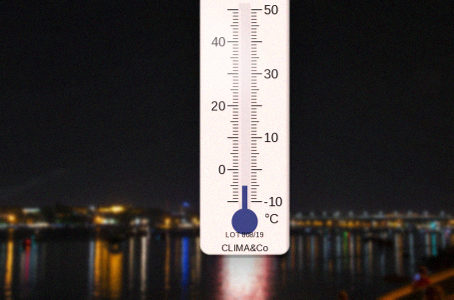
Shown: value=-5 unit=°C
